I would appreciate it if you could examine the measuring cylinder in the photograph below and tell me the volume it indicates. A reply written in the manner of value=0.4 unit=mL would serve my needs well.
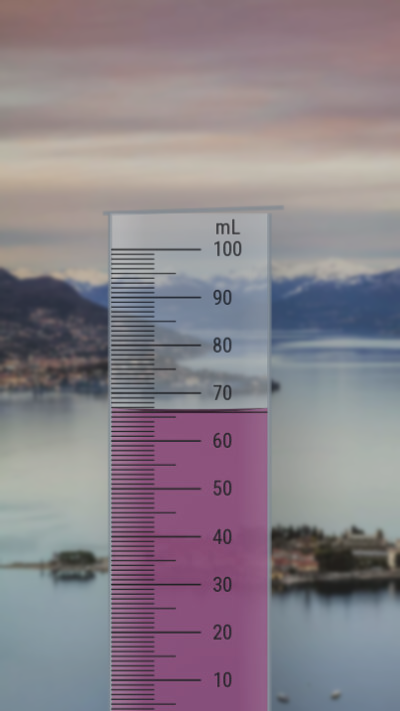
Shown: value=66 unit=mL
